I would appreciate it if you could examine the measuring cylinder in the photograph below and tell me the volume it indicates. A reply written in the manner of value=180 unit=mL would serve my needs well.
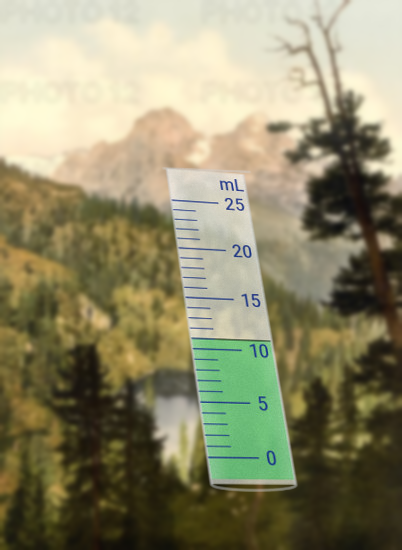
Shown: value=11 unit=mL
